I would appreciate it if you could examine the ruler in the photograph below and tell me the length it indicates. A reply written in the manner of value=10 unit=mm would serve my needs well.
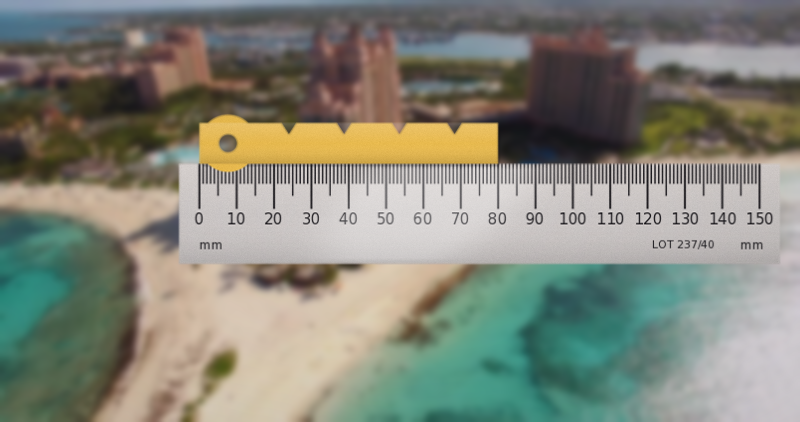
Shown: value=80 unit=mm
